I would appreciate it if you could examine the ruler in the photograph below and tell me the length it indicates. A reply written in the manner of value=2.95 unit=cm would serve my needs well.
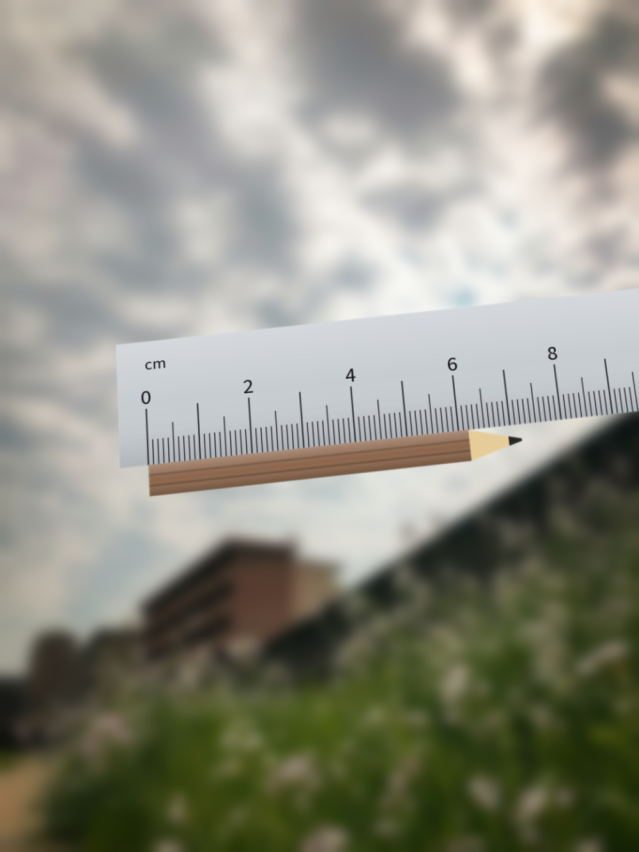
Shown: value=7.2 unit=cm
